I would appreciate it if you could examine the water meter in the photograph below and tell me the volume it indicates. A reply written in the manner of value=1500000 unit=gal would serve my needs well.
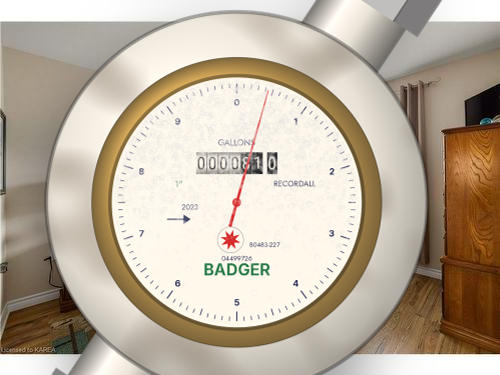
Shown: value=810.4 unit=gal
